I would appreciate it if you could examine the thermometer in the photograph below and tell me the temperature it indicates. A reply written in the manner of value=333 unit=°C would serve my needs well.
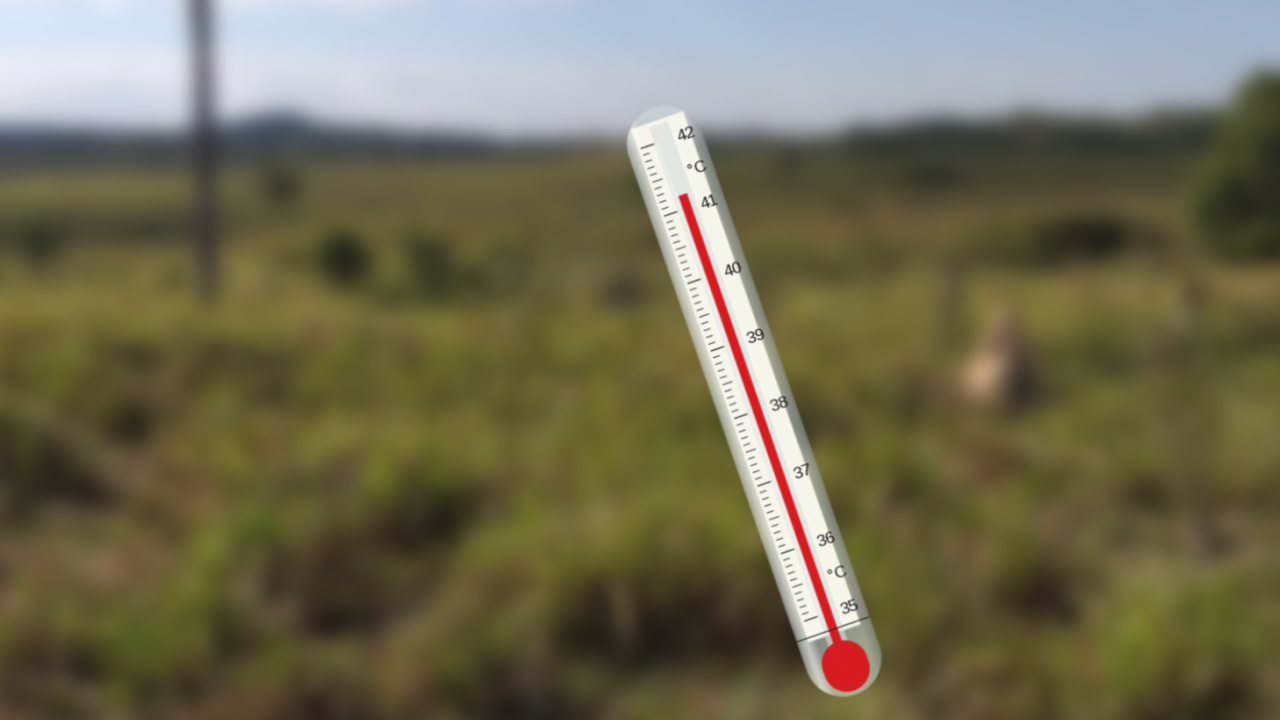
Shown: value=41.2 unit=°C
